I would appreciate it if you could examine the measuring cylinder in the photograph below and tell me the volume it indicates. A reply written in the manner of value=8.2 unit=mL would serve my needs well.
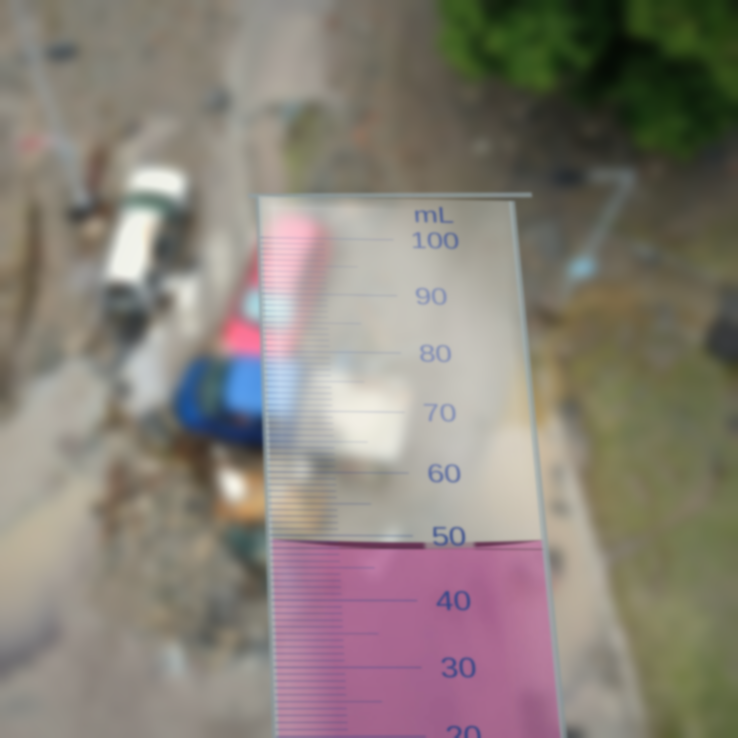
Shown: value=48 unit=mL
